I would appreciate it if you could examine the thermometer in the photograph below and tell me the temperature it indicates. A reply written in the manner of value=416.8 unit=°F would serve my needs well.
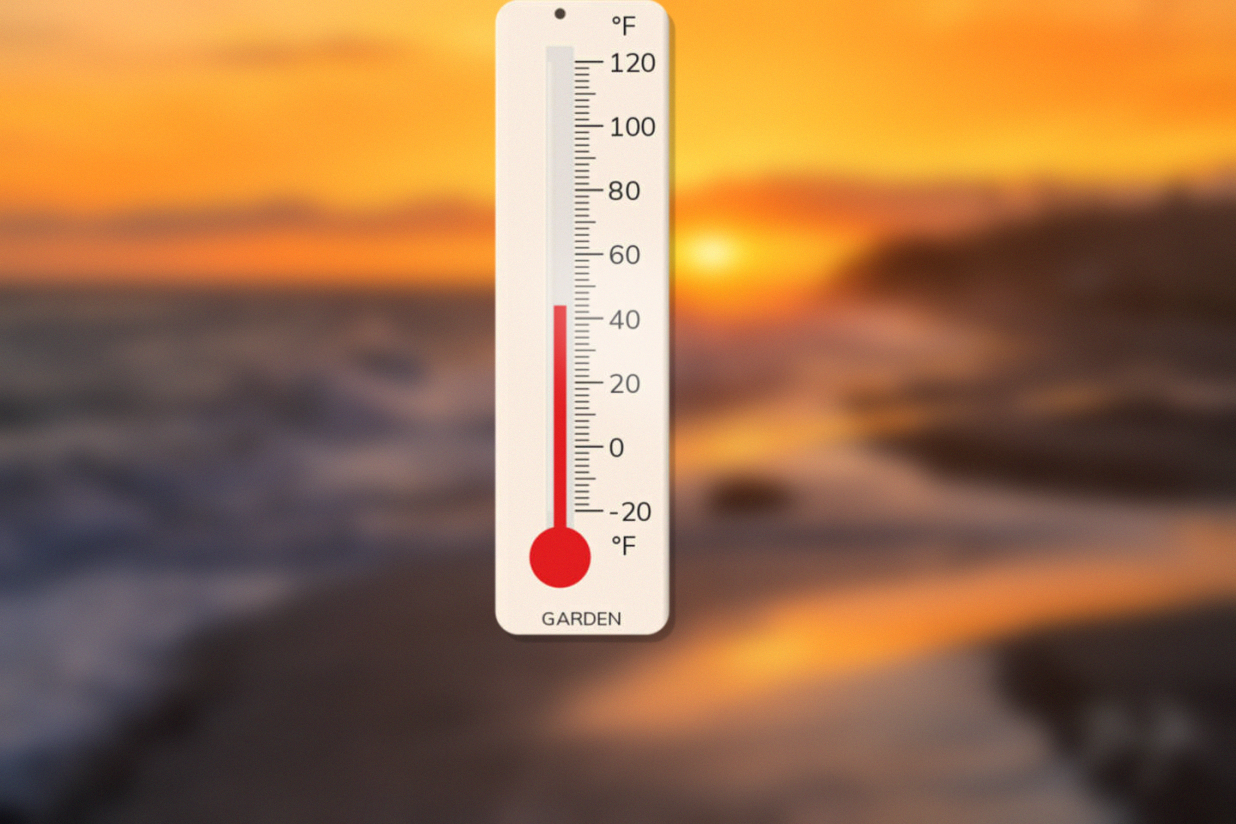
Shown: value=44 unit=°F
